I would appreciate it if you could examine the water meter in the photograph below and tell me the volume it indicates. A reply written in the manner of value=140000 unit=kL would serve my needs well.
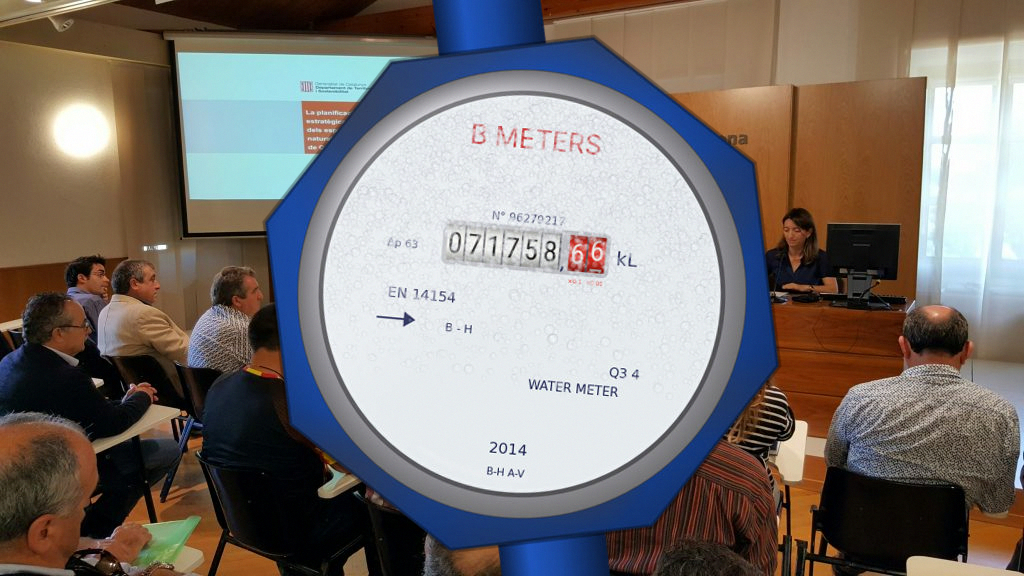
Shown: value=71758.66 unit=kL
